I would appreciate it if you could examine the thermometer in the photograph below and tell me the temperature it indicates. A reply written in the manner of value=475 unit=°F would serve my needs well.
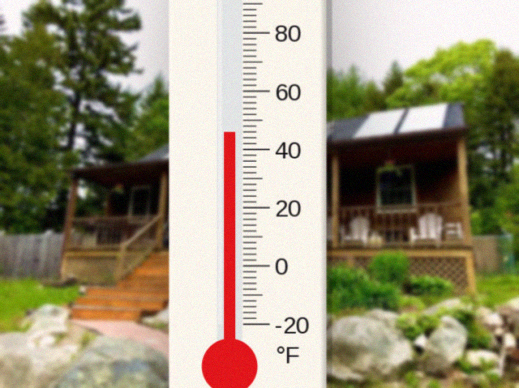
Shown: value=46 unit=°F
